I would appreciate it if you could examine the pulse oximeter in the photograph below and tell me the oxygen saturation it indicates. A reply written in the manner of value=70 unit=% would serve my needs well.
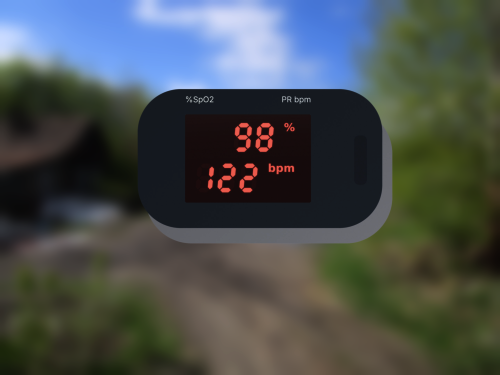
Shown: value=98 unit=%
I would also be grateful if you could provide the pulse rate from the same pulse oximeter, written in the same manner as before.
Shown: value=122 unit=bpm
